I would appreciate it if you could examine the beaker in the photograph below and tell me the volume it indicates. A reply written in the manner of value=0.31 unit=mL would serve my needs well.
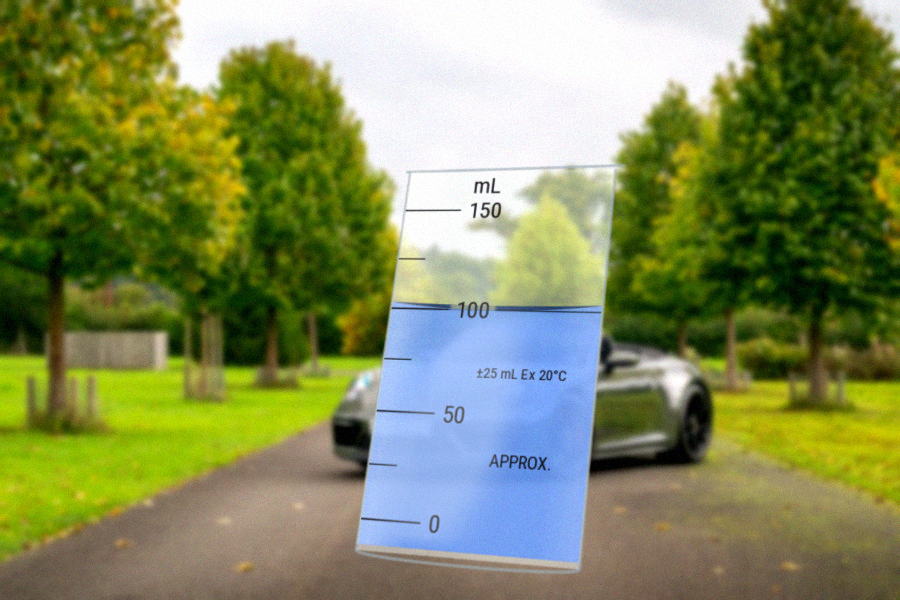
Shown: value=100 unit=mL
